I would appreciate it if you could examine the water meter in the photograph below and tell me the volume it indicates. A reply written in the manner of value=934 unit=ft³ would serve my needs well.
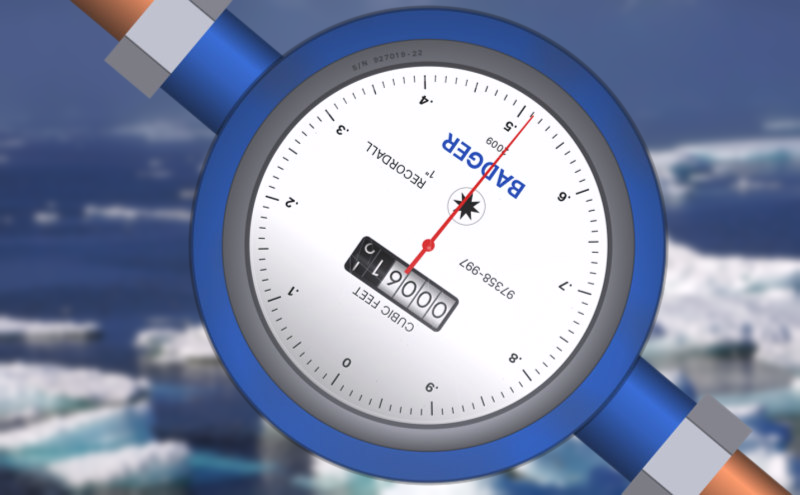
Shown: value=611.51 unit=ft³
